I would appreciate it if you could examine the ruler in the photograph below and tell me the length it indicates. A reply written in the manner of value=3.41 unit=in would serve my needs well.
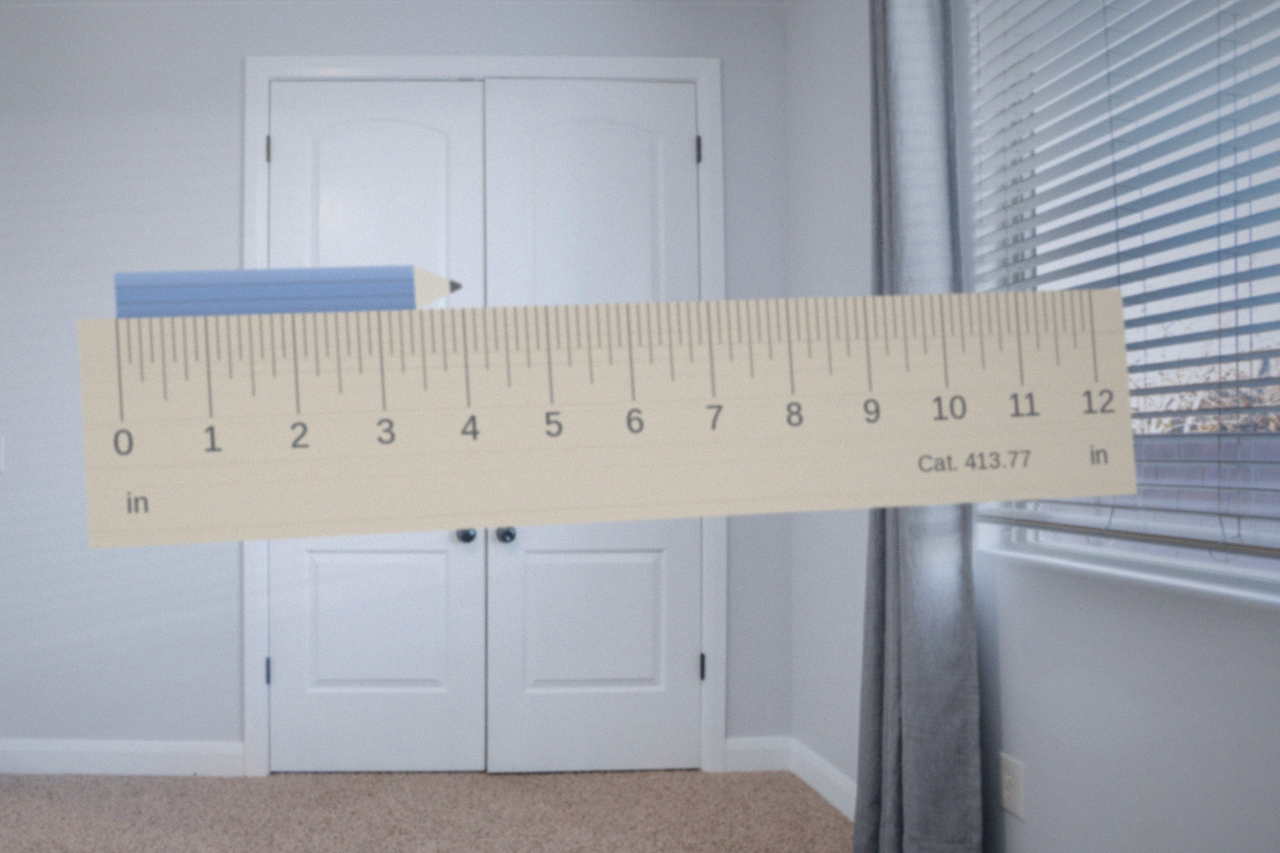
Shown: value=4 unit=in
